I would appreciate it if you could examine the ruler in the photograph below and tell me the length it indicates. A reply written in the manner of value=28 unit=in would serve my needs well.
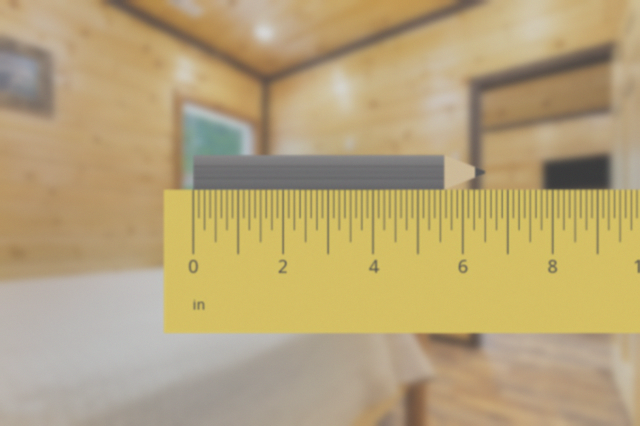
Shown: value=6.5 unit=in
